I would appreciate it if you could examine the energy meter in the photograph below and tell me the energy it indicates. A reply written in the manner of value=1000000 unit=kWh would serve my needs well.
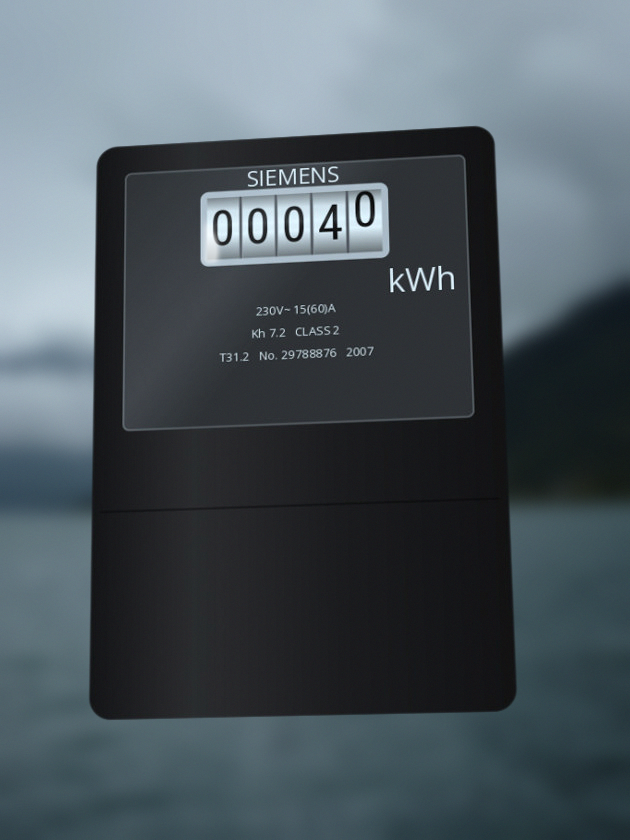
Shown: value=40 unit=kWh
